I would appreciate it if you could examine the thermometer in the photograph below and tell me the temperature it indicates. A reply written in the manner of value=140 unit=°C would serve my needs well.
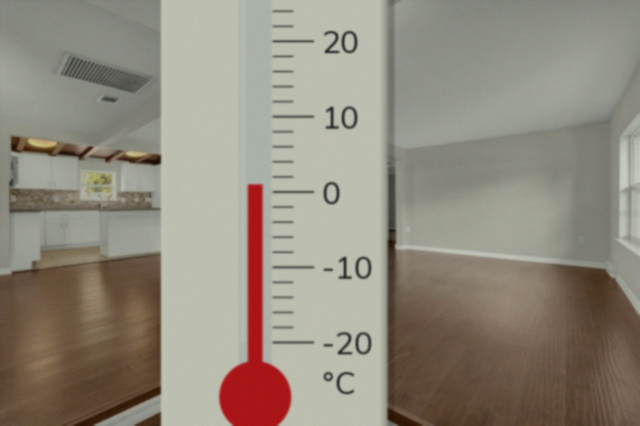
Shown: value=1 unit=°C
